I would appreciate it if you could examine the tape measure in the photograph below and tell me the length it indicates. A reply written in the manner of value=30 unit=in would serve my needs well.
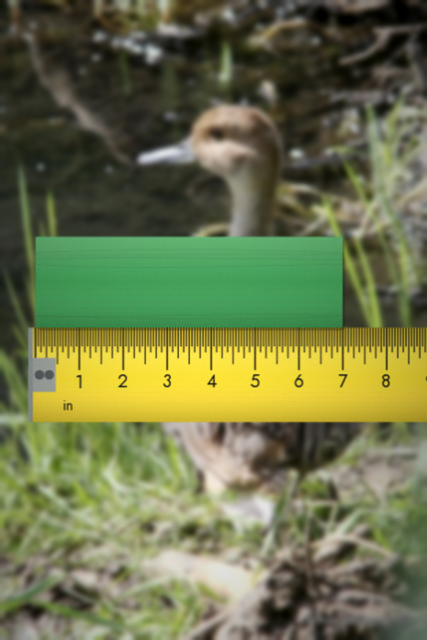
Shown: value=7 unit=in
